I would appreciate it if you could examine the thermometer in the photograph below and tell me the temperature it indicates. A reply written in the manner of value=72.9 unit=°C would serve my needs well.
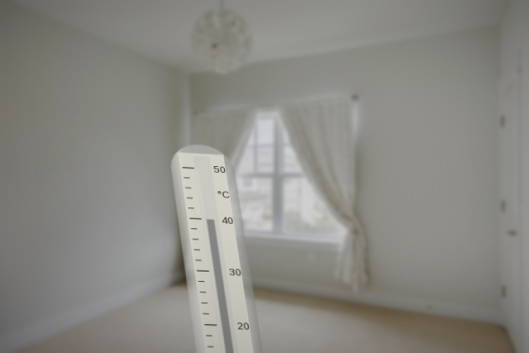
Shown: value=40 unit=°C
